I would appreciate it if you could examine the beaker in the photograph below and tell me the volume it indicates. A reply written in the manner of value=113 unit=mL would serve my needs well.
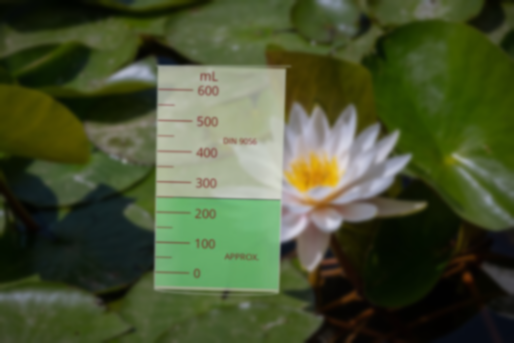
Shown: value=250 unit=mL
